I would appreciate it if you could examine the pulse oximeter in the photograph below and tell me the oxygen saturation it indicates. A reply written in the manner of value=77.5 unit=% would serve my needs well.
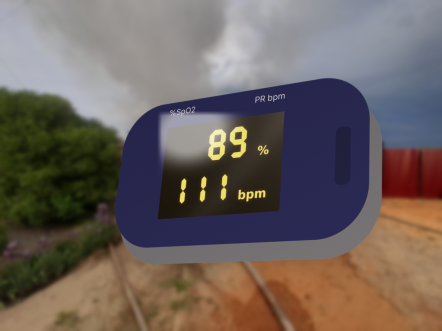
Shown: value=89 unit=%
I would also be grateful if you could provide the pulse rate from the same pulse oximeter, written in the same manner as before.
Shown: value=111 unit=bpm
